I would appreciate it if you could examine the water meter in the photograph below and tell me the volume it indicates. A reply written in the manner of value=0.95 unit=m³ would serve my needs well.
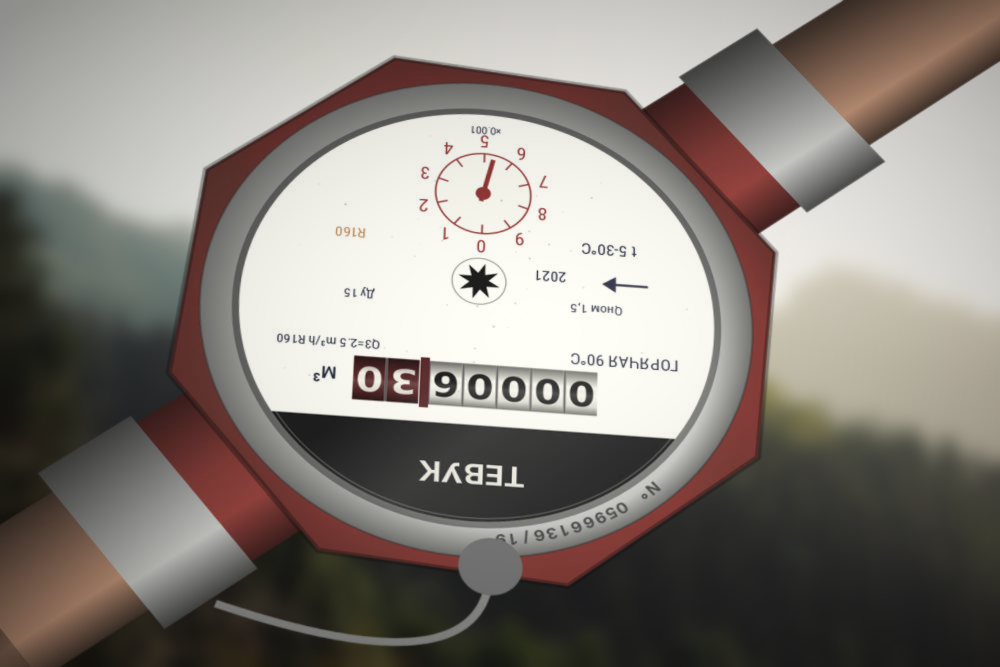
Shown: value=6.305 unit=m³
